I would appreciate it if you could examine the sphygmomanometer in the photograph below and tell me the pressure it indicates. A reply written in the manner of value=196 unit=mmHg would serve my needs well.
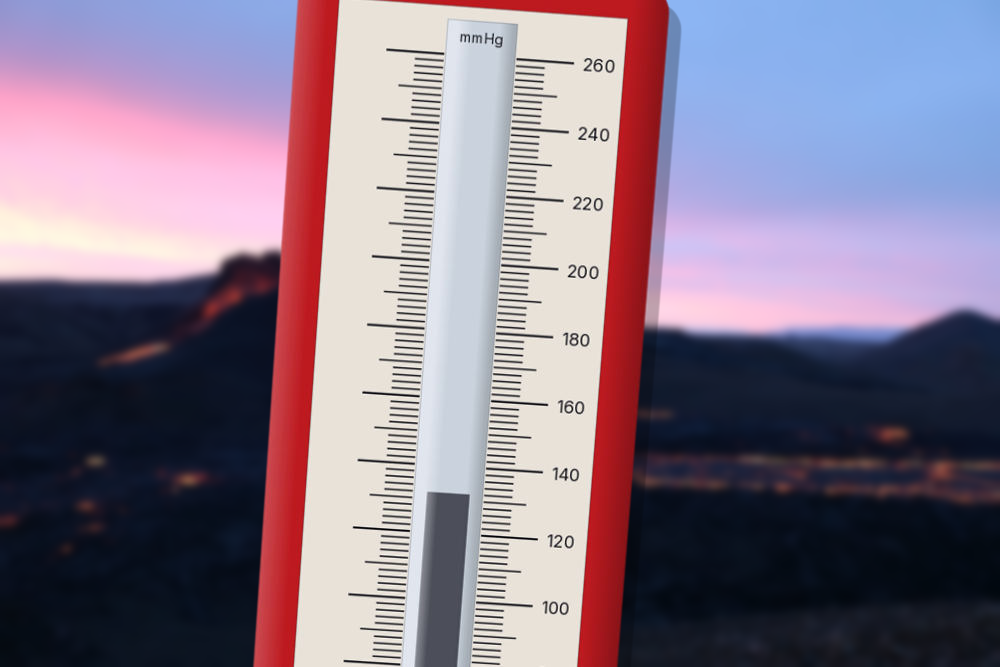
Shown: value=132 unit=mmHg
